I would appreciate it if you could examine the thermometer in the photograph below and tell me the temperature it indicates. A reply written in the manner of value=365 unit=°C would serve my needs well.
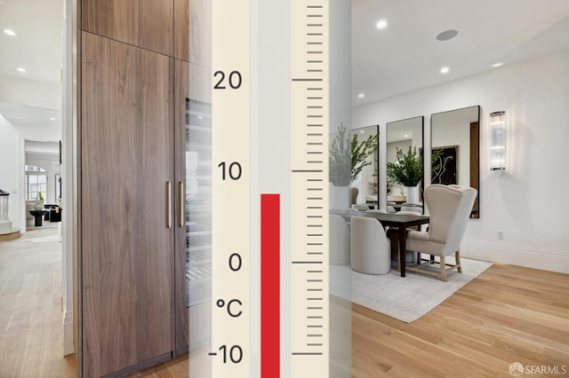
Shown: value=7.5 unit=°C
